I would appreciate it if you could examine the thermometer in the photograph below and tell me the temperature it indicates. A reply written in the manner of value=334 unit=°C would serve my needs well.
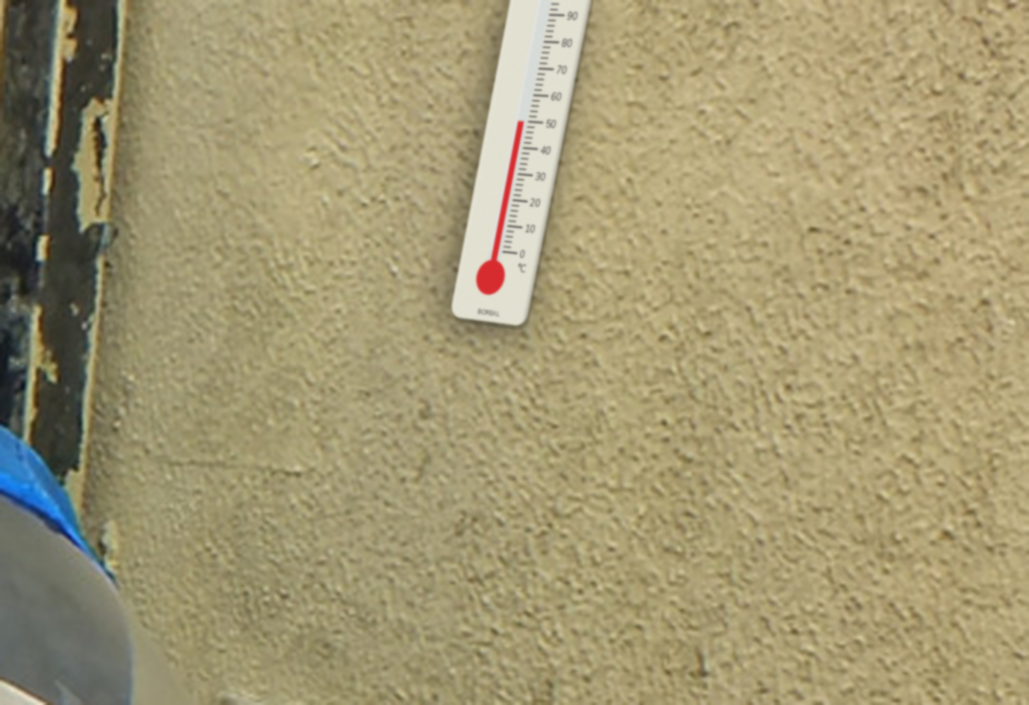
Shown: value=50 unit=°C
